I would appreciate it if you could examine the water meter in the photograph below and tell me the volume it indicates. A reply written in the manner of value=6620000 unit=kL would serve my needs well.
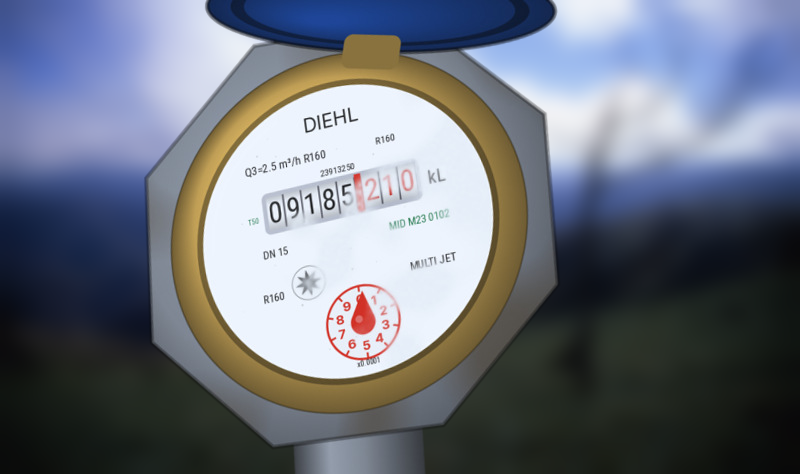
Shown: value=9185.2100 unit=kL
